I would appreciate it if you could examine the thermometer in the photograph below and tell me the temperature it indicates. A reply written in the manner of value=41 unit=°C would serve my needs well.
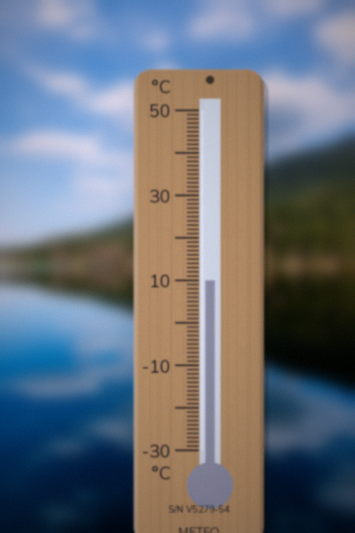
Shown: value=10 unit=°C
